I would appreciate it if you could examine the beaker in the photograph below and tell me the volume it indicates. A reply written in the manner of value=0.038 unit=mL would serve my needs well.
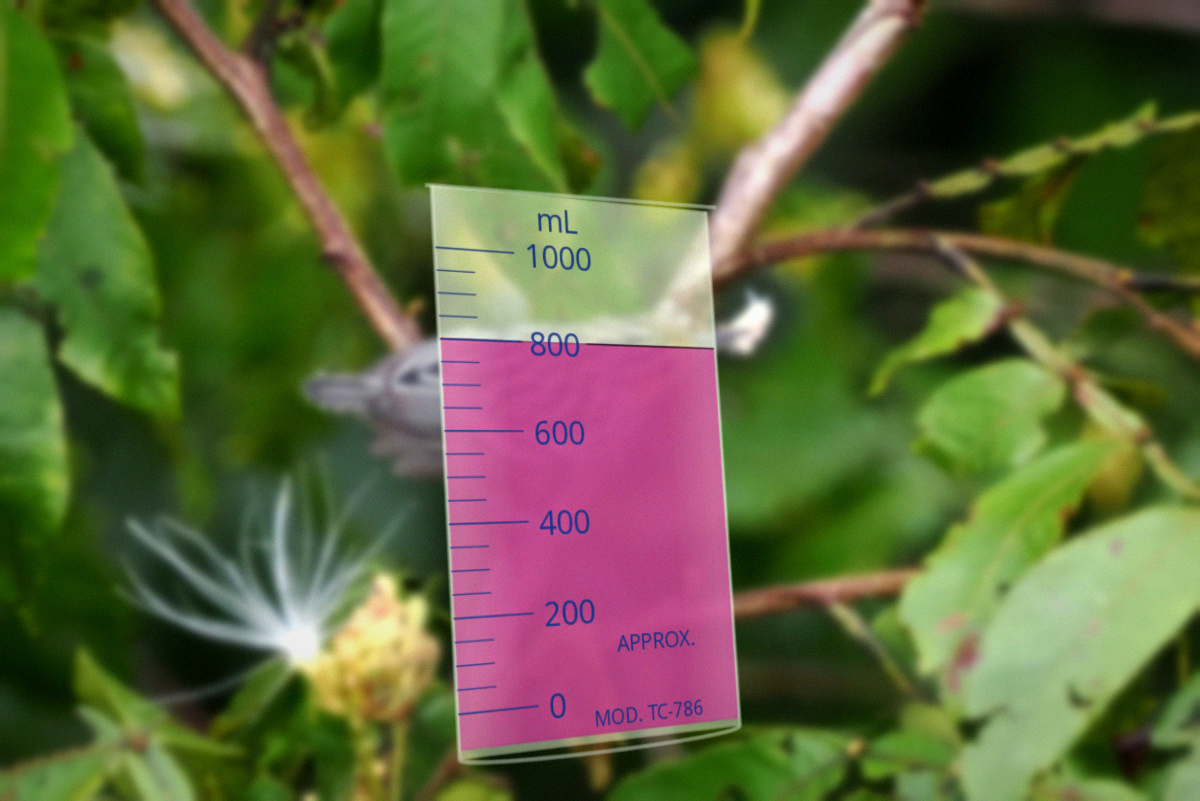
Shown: value=800 unit=mL
